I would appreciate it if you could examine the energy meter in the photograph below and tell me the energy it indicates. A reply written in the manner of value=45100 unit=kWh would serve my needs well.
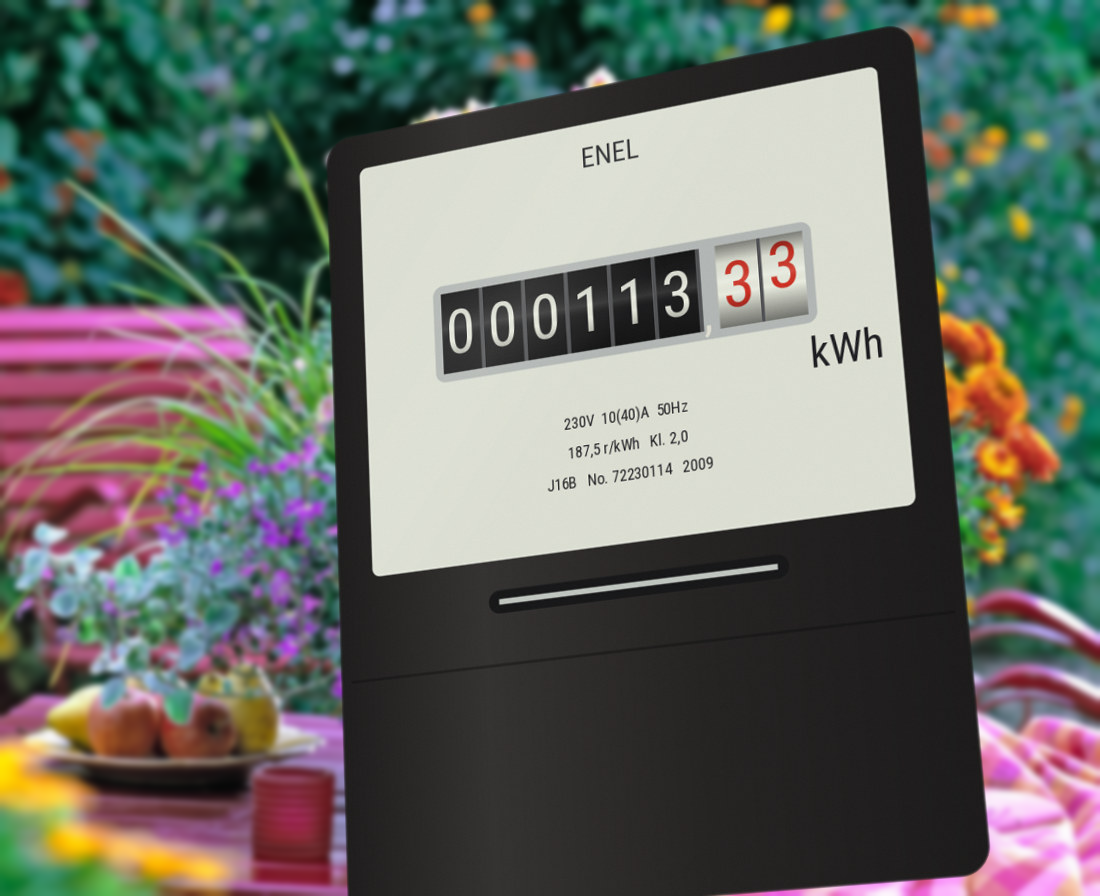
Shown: value=113.33 unit=kWh
